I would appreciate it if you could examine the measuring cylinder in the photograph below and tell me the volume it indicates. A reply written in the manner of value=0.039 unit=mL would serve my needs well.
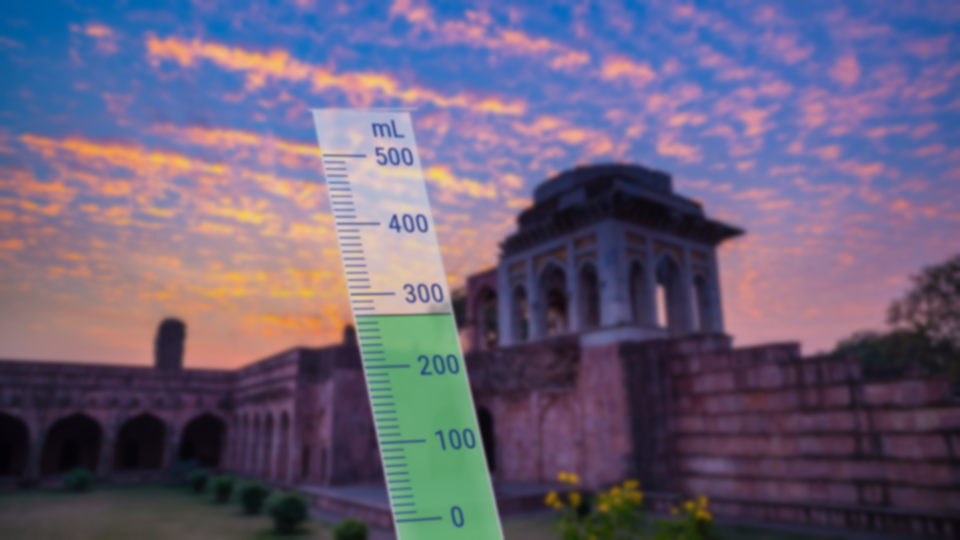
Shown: value=270 unit=mL
